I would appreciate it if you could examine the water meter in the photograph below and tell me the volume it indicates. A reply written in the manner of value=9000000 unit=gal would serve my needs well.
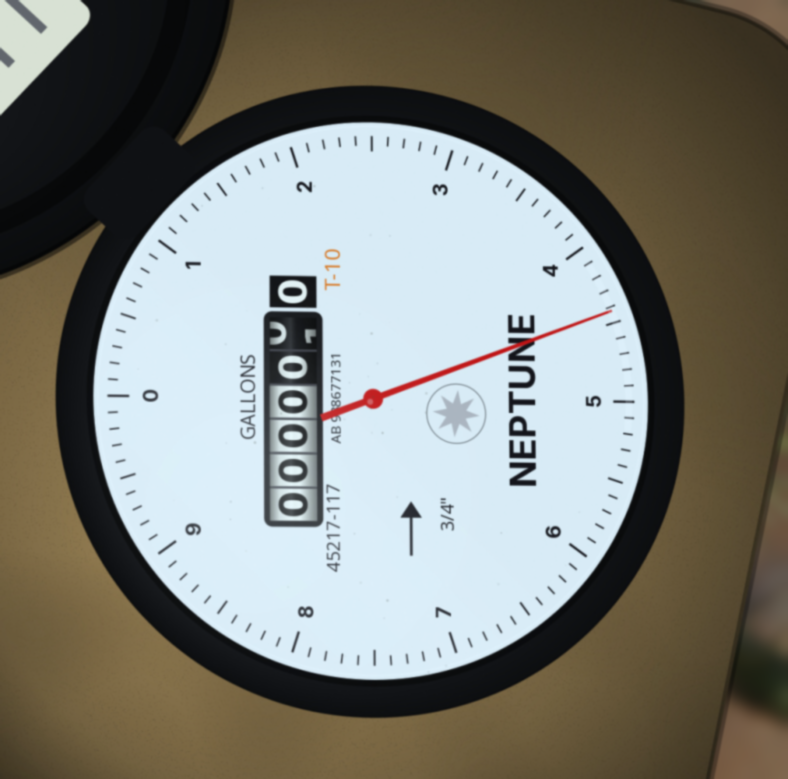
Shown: value=4.4 unit=gal
